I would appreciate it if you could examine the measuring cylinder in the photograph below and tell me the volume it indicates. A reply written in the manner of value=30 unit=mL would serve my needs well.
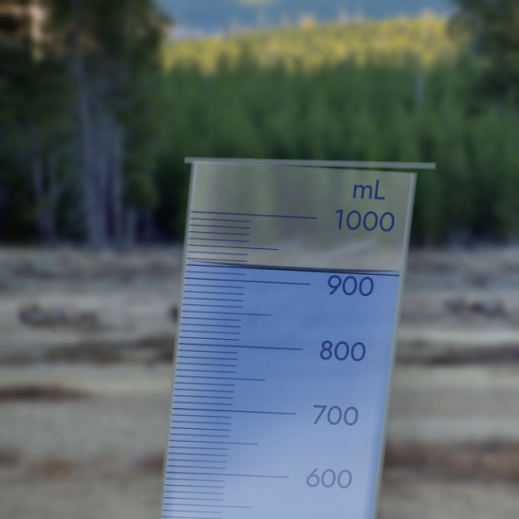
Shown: value=920 unit=mL
